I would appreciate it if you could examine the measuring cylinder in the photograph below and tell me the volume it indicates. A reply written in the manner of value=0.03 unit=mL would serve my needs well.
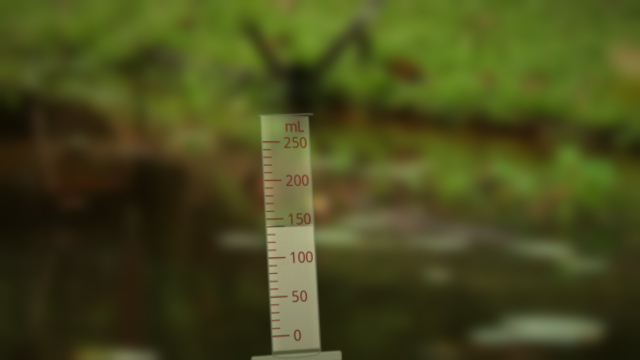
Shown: value=140 unit=mL
